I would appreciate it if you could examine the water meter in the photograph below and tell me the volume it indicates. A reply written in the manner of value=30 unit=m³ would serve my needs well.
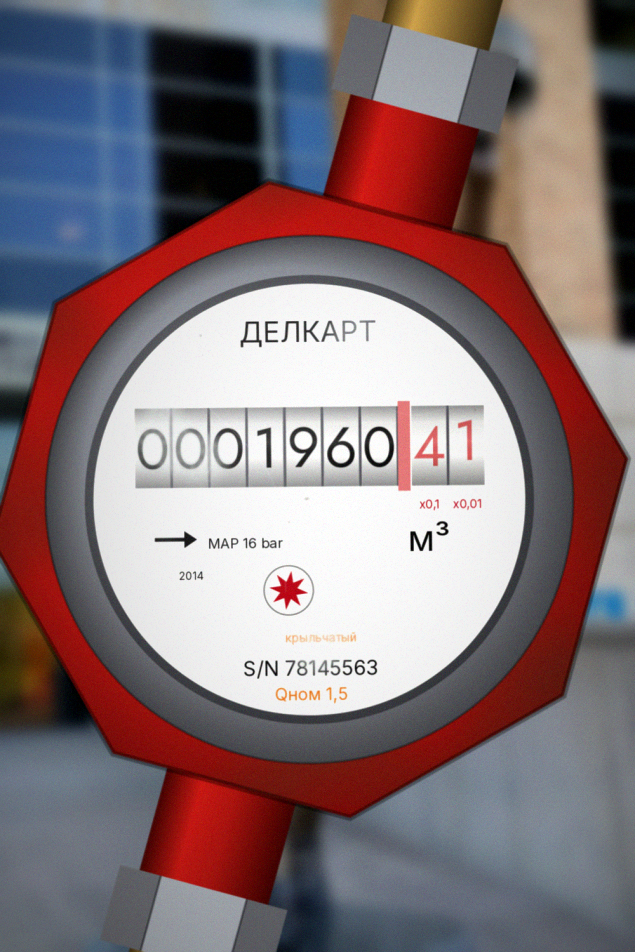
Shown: value=1960.41 unit=m³
